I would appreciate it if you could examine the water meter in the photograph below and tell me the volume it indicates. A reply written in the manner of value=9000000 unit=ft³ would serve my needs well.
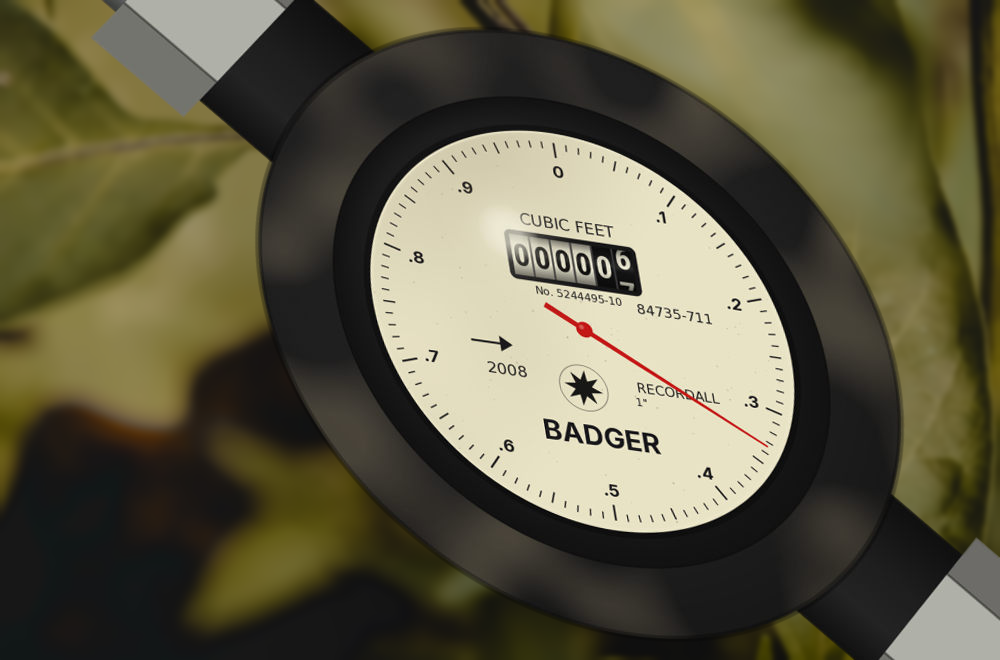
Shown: value=6.33 unit=ft³
